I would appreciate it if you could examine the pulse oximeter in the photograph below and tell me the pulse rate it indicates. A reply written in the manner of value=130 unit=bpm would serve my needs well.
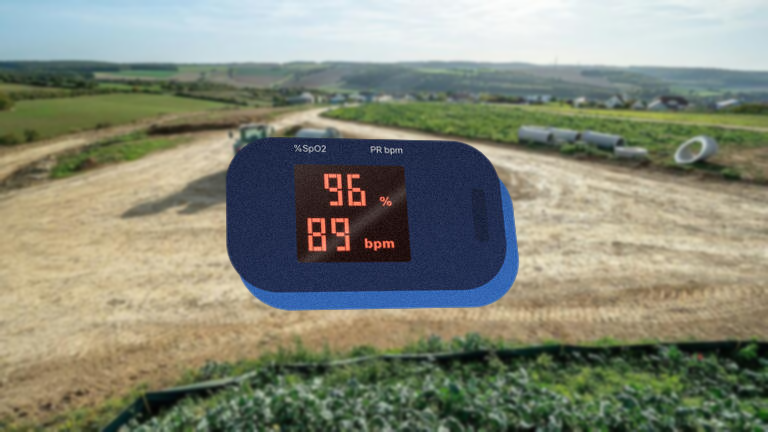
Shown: value=89 unit=bpm
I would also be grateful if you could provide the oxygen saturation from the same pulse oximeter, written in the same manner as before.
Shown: value=96 unit=%
